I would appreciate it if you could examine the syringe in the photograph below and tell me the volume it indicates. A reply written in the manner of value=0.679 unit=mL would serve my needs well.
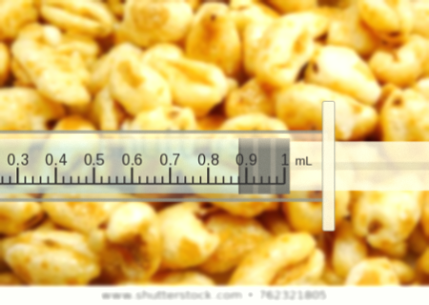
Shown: value=0.88 unit=mL
